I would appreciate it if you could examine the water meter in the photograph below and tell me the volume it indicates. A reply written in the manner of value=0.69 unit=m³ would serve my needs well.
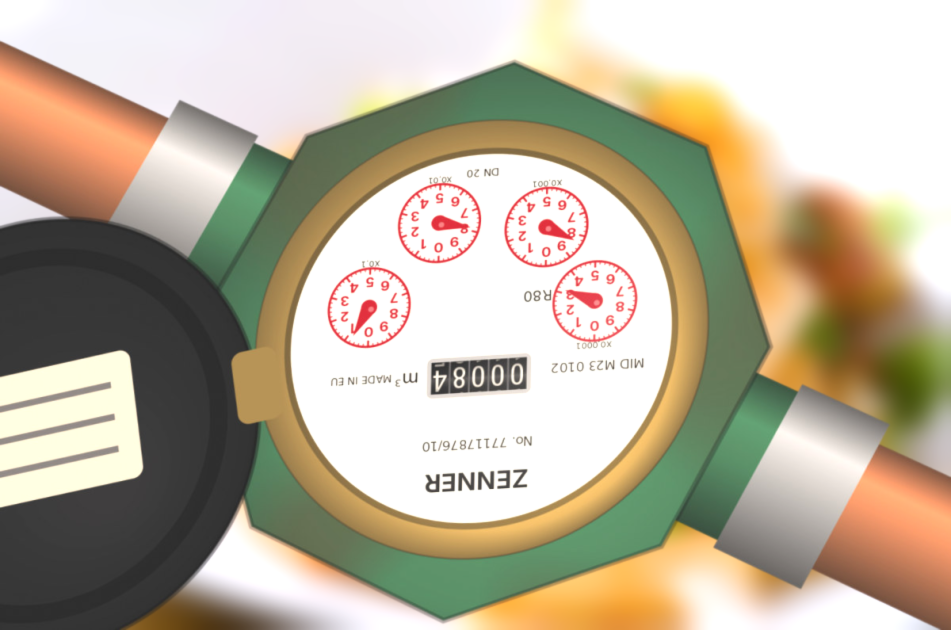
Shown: value=84.0783 unit=m³
